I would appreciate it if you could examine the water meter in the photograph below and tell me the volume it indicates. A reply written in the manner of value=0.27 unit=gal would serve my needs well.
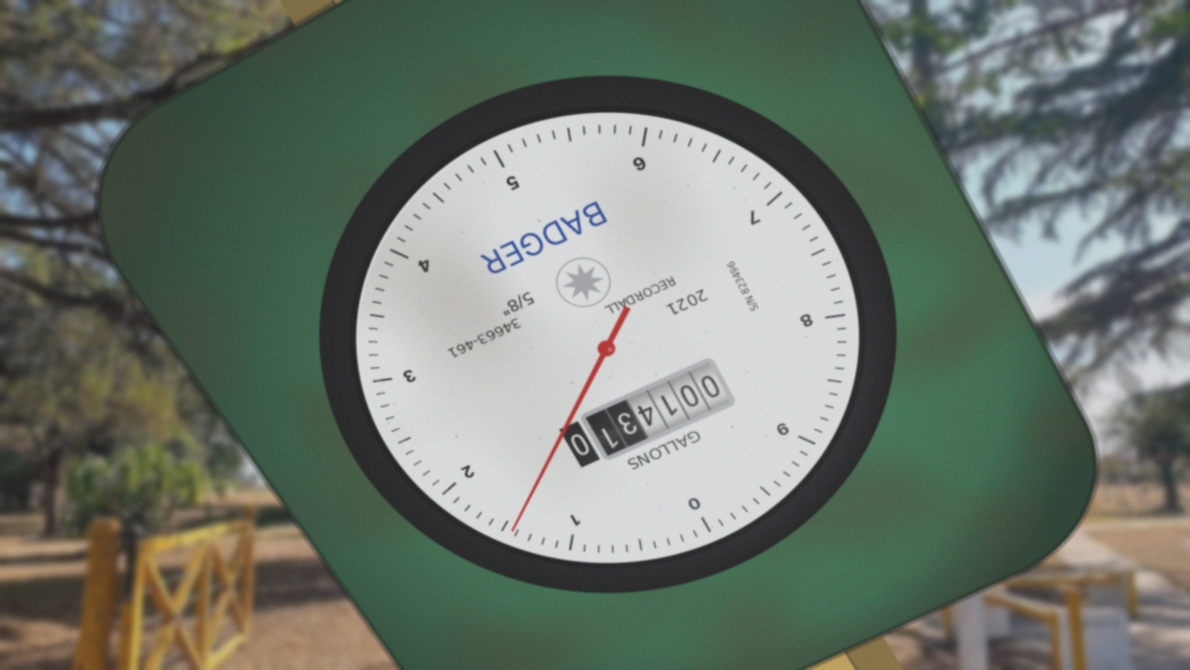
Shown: value=14311.4 unit=gal
